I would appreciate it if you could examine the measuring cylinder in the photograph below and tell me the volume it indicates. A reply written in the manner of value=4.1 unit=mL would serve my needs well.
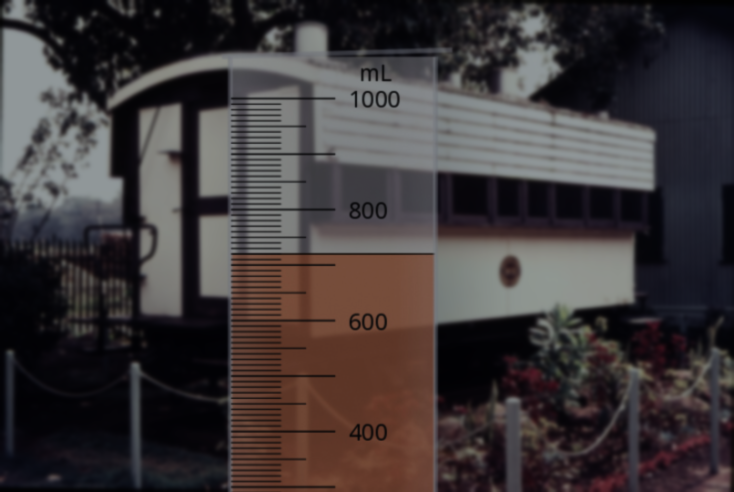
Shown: value=720 unit=mL
